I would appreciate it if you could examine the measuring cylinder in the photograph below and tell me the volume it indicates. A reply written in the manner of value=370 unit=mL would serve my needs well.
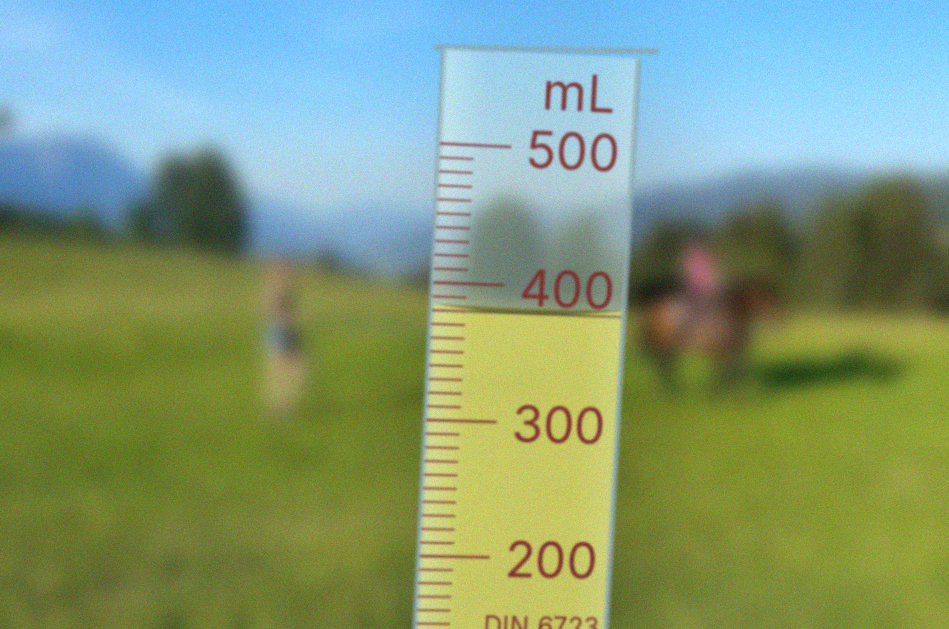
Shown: value=380 unit=mL
